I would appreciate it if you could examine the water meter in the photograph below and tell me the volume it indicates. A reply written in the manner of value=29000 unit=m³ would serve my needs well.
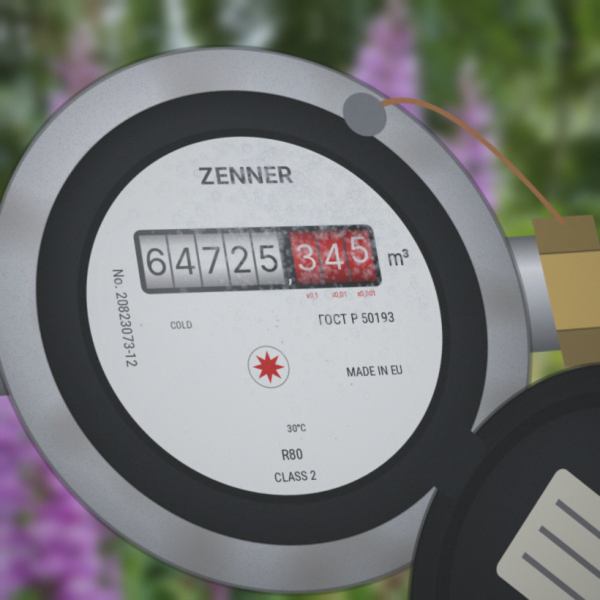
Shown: value=64725.345 unit=m³
